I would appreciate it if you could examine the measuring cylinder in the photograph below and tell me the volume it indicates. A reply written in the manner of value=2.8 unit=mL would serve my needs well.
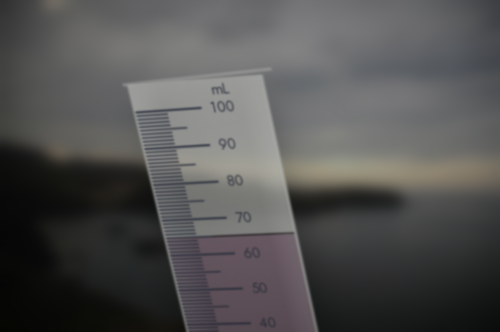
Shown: value=65 unit=mL
